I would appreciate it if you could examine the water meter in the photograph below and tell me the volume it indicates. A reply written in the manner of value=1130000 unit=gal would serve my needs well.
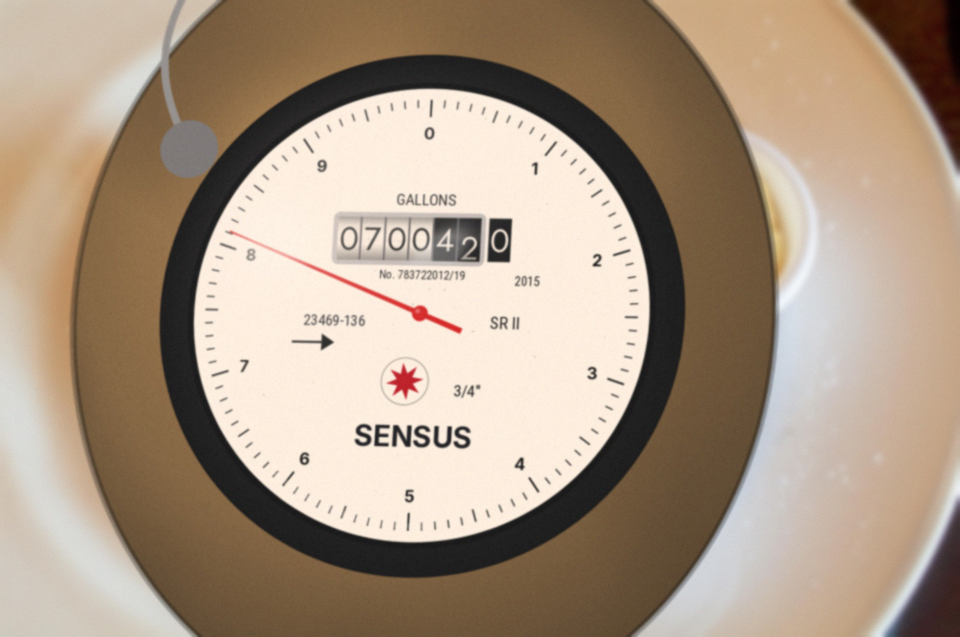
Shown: value=700418.1 unit=gal
